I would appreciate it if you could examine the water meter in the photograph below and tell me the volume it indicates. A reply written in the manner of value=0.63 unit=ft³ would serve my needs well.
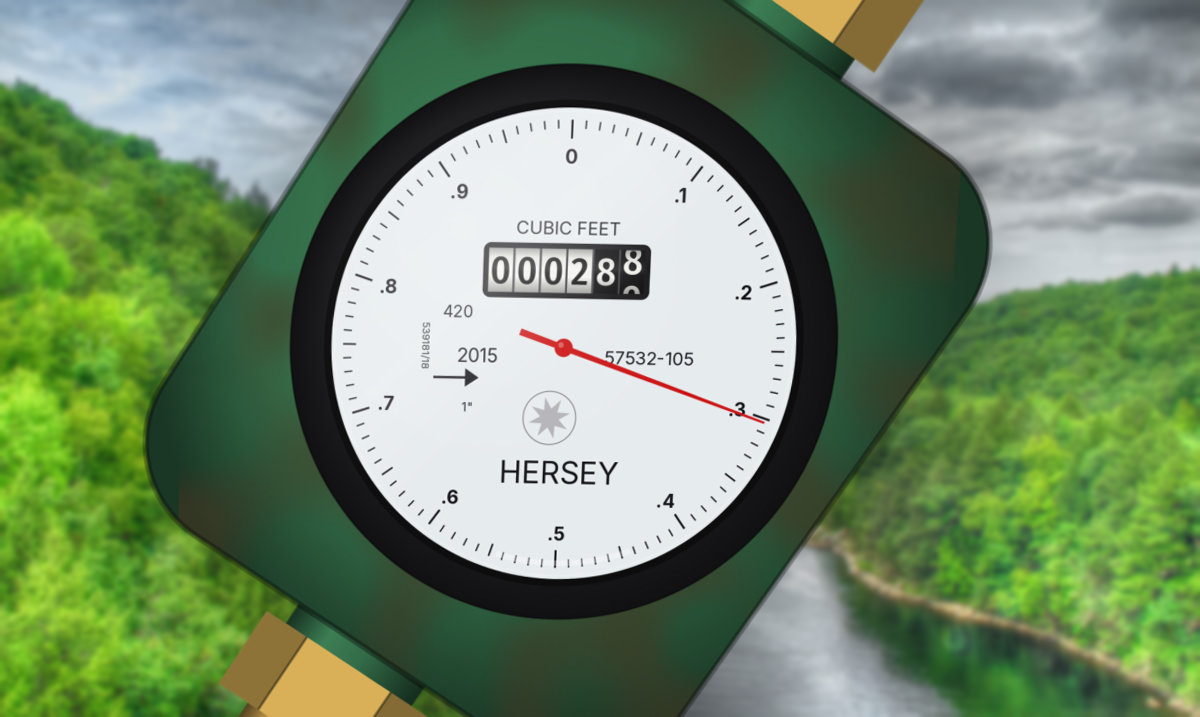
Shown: value=288.30 unit=ft³
